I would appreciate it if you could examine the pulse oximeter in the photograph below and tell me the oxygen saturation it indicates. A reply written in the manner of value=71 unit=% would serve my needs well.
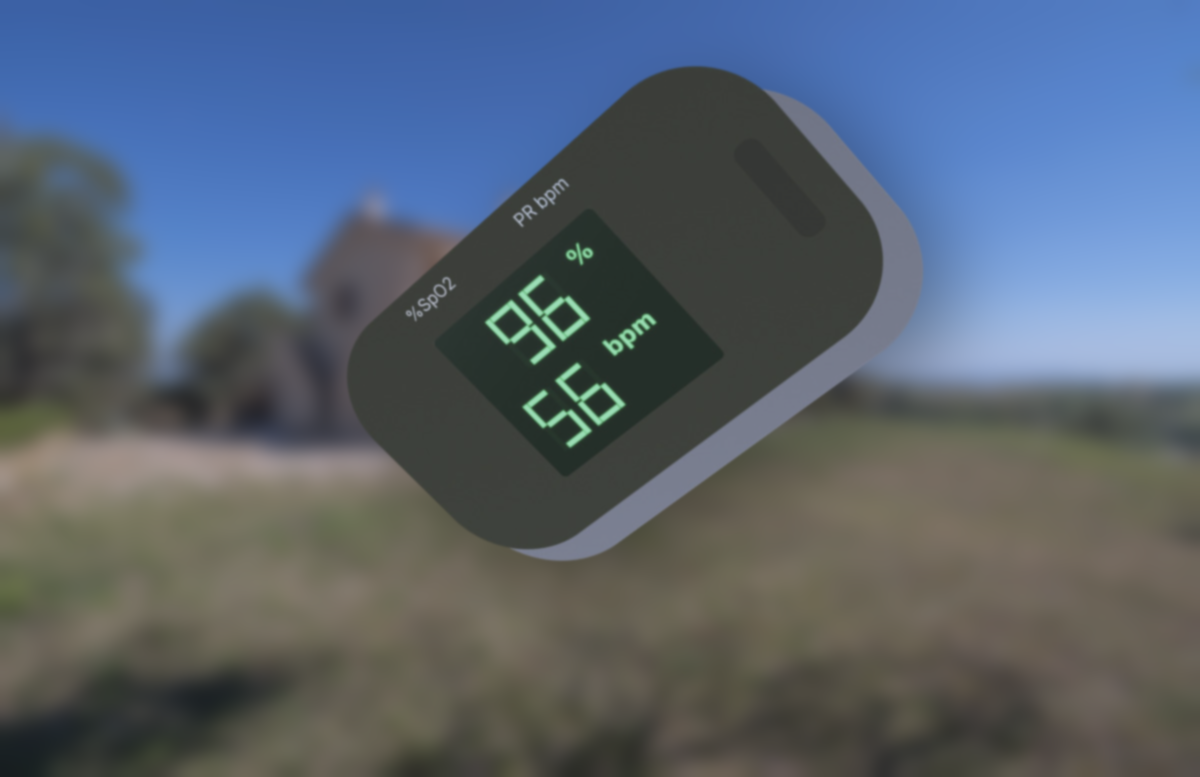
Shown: value=96 unit=%
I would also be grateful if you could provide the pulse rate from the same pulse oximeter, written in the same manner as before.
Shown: value=56 unit=bpm
